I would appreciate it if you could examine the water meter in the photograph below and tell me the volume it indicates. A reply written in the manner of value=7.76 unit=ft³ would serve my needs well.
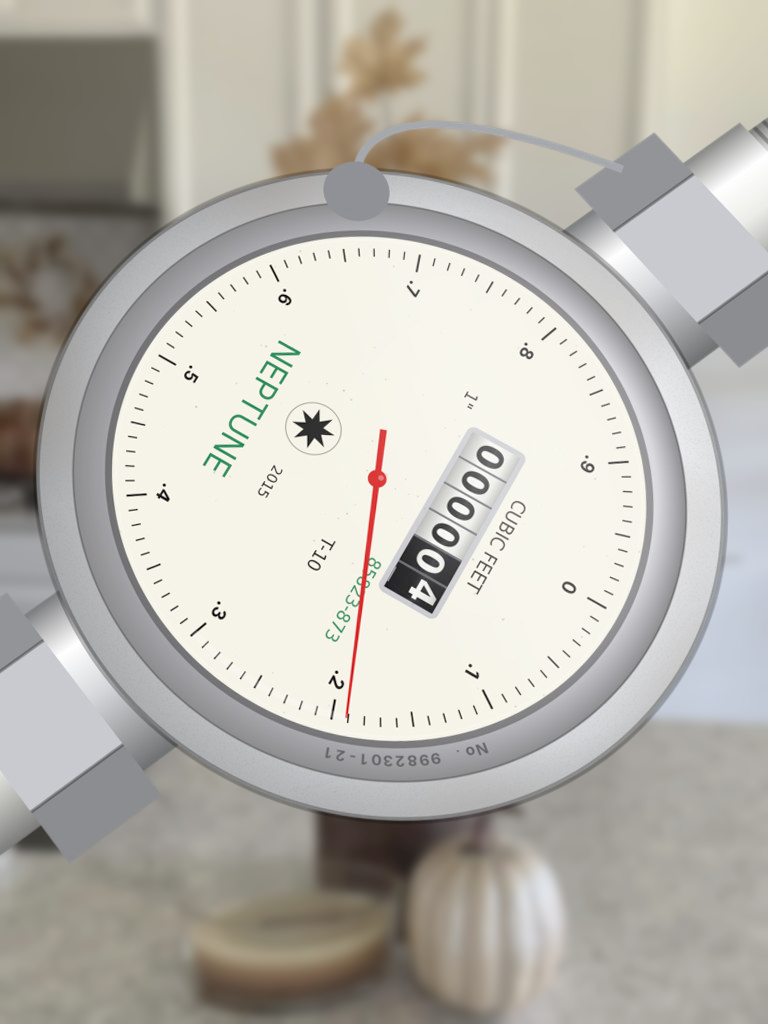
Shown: value=4.19 unit=ft³
